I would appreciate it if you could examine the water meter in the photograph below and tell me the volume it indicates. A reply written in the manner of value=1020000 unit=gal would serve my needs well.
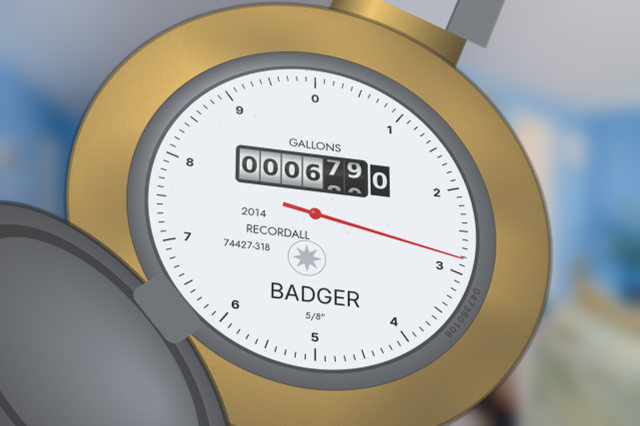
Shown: value=6792.8 unit=gal
